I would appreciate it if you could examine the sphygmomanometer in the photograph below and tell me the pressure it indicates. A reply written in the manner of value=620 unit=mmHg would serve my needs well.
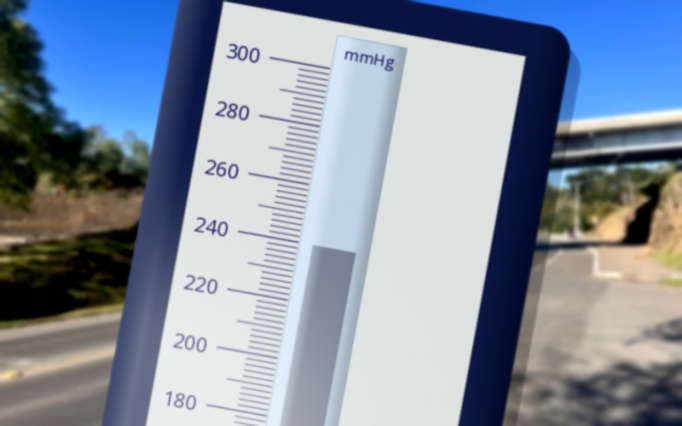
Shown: value=240 unit=mmHg
